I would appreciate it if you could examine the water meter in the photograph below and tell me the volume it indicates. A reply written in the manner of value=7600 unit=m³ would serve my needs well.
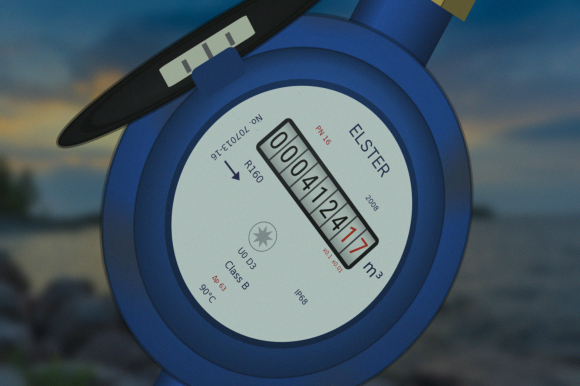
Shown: value=4124.17 unit=m³
